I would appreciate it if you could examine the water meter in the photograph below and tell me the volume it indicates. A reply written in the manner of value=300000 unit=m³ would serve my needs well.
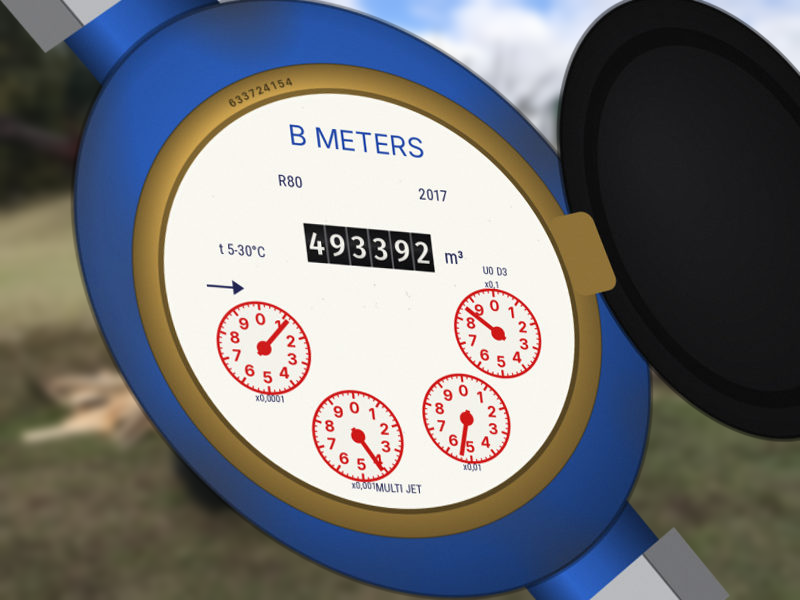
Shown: value=493392.8541 unit=m³
